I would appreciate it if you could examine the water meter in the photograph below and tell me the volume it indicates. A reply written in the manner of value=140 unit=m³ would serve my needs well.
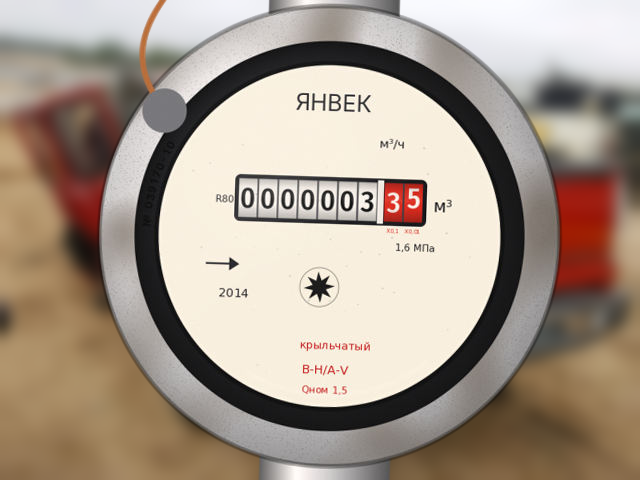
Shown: value=3.35 unit=m³
